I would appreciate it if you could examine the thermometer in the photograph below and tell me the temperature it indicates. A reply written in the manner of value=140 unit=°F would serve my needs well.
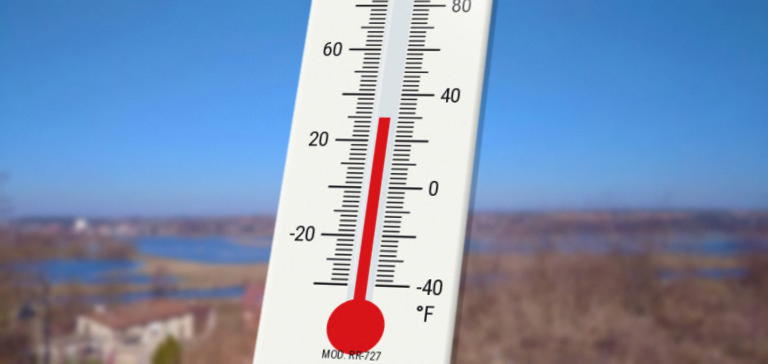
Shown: value=30 unit=°F
